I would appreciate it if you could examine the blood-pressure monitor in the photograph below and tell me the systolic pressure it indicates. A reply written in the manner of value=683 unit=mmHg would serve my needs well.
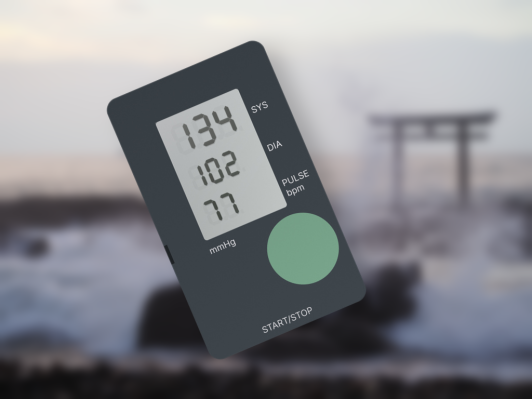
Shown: value=134 unit=mmHg
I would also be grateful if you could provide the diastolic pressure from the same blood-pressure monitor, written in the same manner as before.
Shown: value=102 unit=mmHg
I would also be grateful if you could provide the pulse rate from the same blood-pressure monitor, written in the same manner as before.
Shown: value=77 unit=bpm
